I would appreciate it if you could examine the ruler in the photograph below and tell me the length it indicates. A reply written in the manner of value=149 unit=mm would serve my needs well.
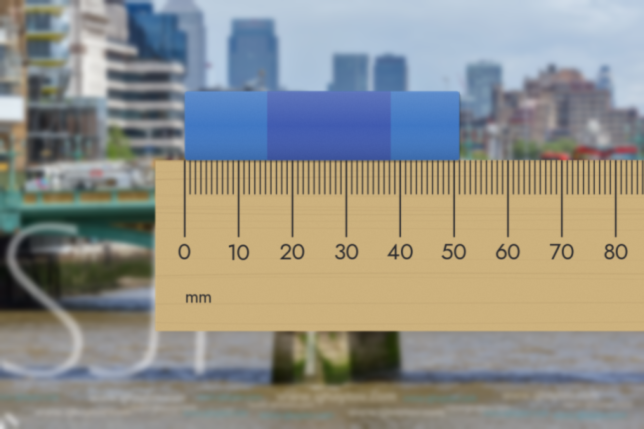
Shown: value=51 unit=mm
